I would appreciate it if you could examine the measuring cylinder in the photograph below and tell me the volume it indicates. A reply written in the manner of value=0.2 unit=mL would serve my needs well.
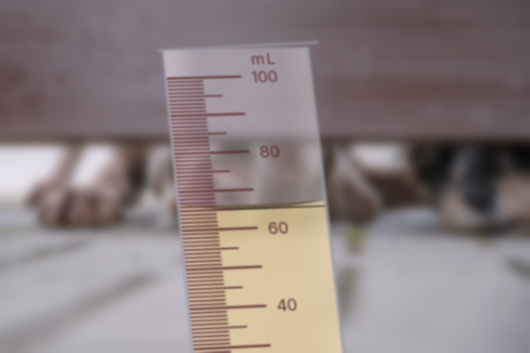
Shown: value=65 unit=mL
